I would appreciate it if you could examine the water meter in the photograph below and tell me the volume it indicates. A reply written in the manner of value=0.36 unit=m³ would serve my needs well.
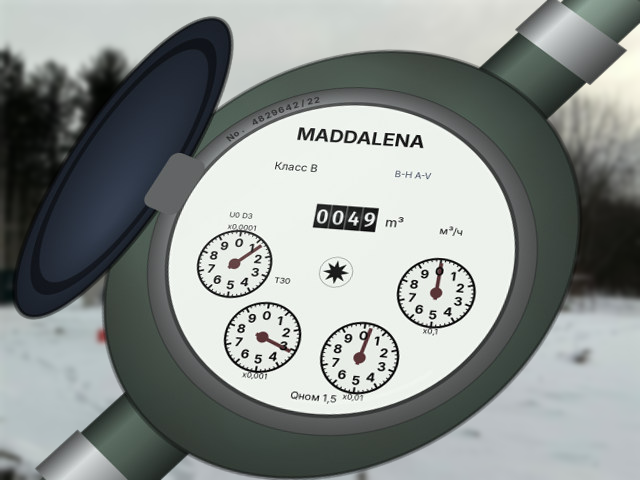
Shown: value=49.0031 unit=m³
